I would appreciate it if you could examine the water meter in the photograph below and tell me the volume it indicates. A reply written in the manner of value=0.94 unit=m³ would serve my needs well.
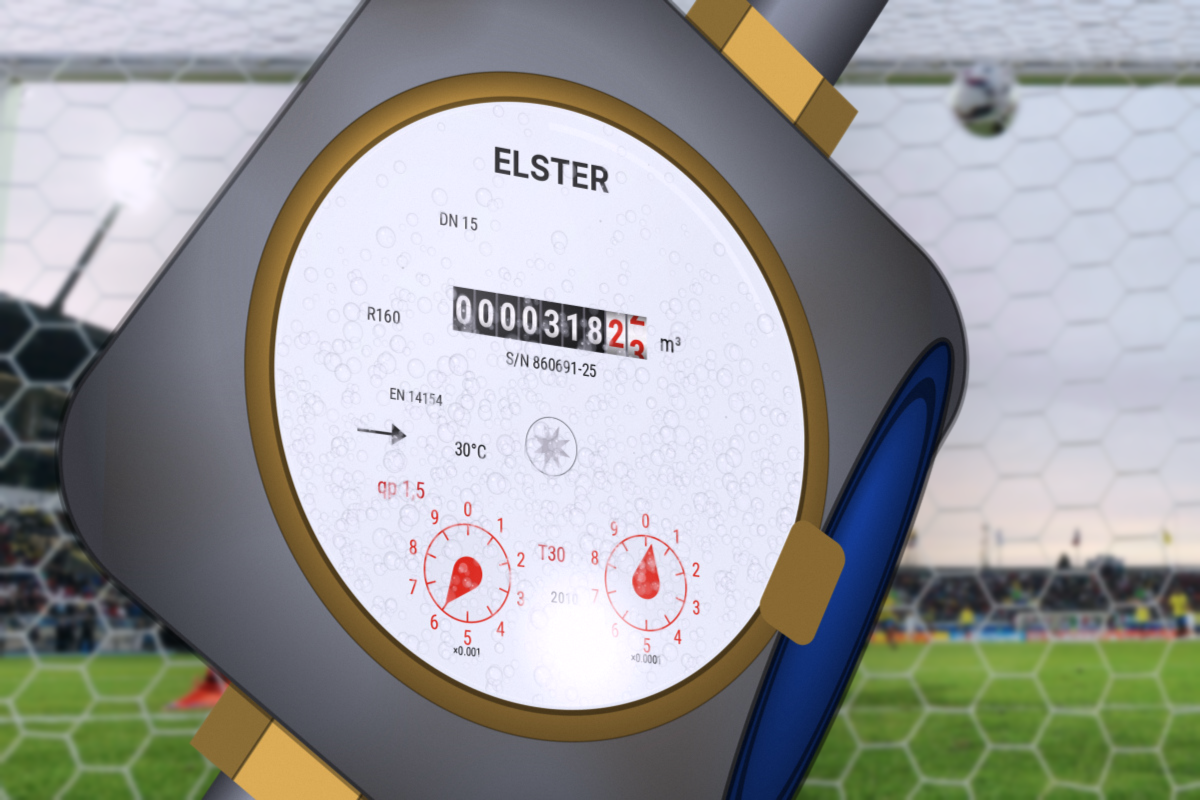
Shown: value=318.2260 unit=m³
